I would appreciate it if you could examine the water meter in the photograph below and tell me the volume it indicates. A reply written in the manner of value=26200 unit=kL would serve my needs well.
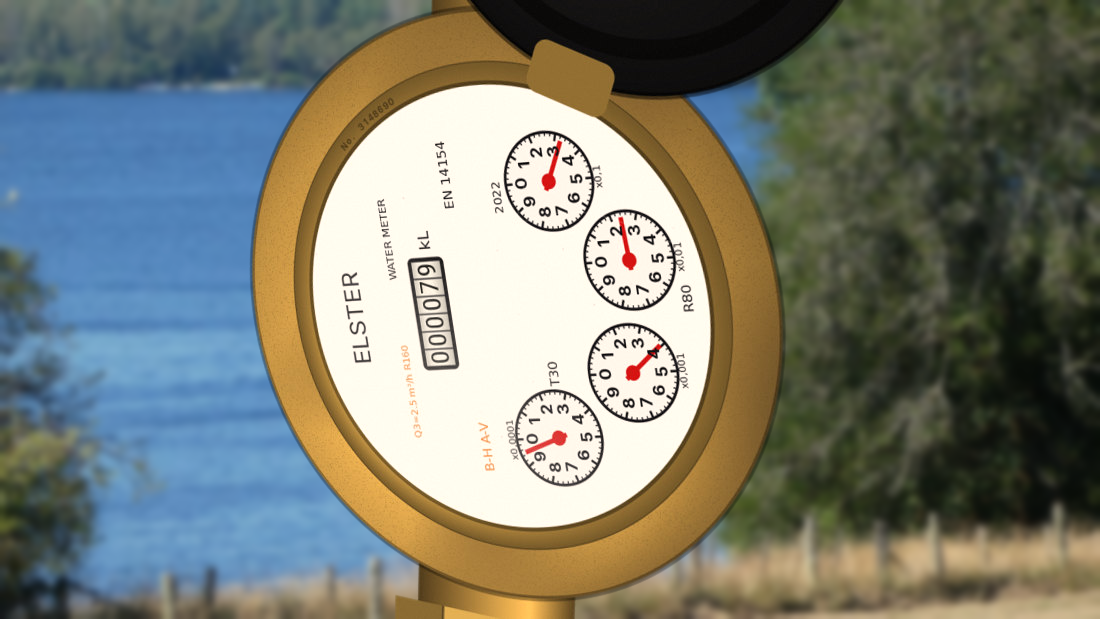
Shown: value=79.3239 unit=kL
